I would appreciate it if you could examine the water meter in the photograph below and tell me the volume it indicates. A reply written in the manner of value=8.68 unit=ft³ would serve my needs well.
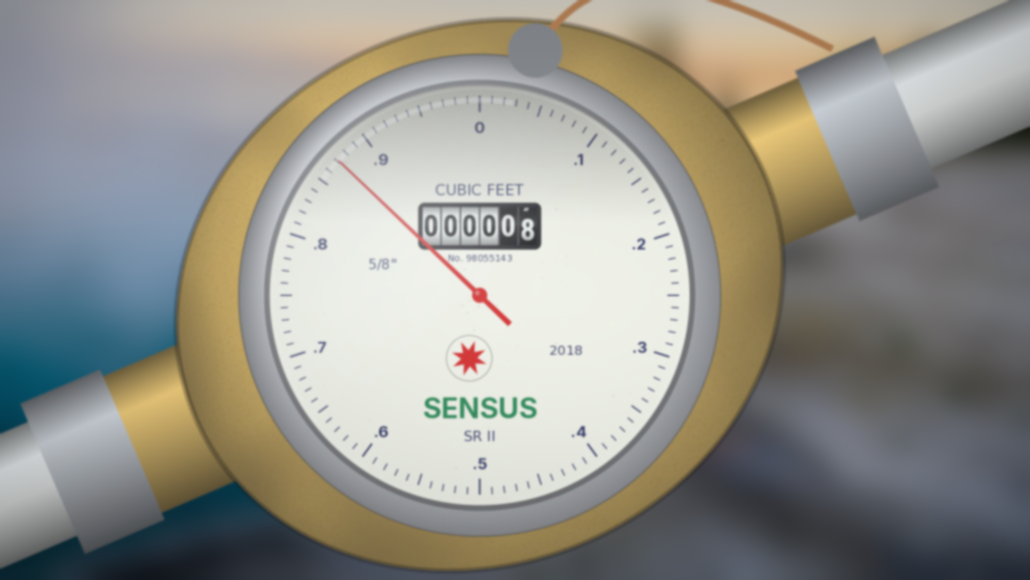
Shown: value=7.87 unit=ft³
